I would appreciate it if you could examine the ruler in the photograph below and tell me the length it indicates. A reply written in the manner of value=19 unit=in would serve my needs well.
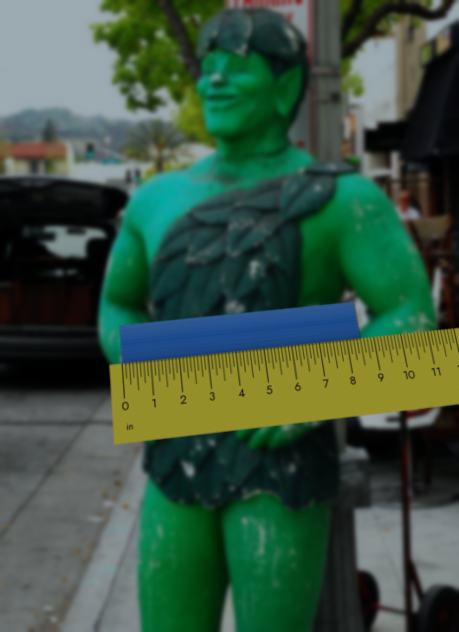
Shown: value=8.5 unit=in
